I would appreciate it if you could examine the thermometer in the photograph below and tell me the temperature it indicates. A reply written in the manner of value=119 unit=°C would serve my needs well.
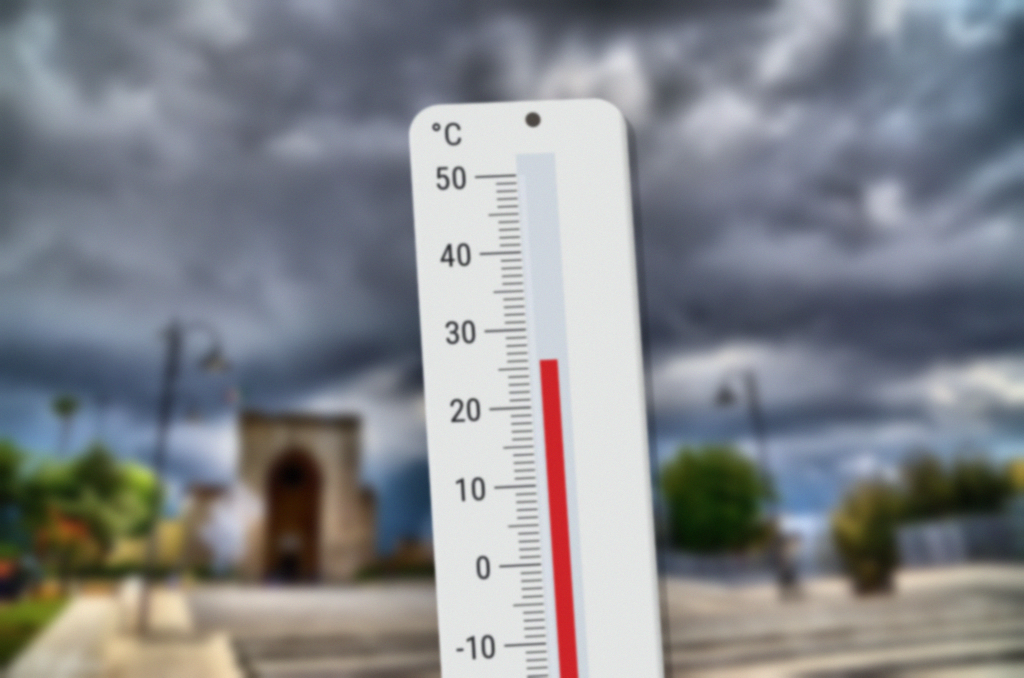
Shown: value=26 unit=°C
